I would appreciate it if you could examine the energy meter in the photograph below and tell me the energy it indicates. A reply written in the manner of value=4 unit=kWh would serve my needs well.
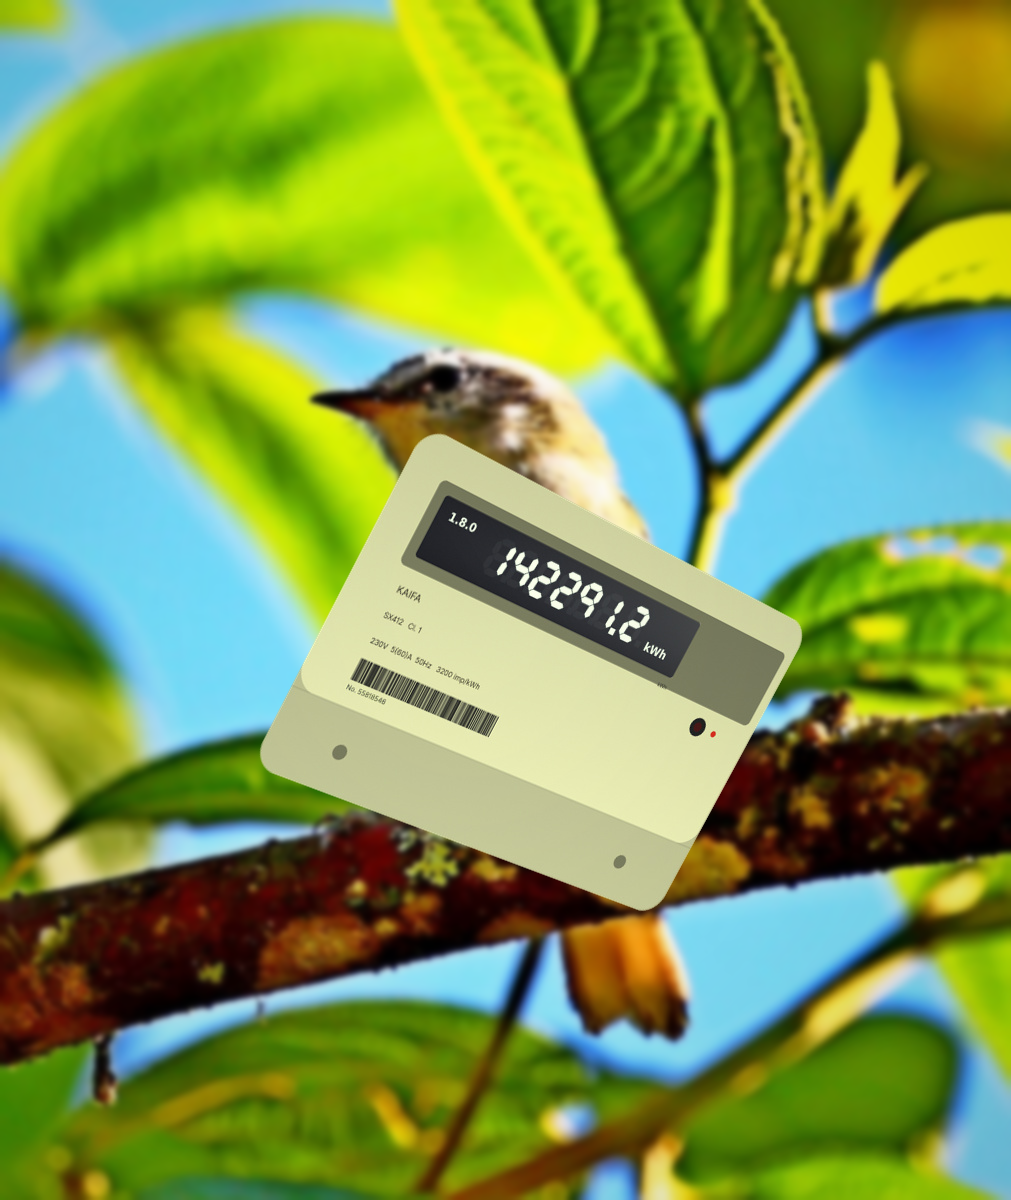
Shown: value=142291.2 unit=kWh
